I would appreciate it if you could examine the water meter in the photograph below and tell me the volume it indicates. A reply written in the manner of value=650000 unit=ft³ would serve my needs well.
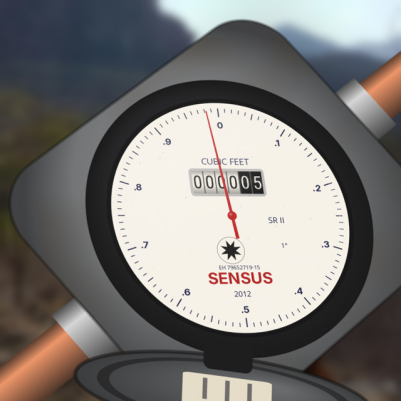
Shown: value=4.98 unit=ft³
